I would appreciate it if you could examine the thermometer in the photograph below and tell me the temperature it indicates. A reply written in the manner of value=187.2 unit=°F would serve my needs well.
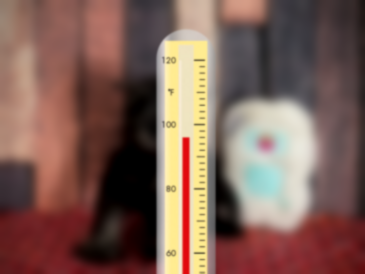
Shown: value=96 unit=°F
